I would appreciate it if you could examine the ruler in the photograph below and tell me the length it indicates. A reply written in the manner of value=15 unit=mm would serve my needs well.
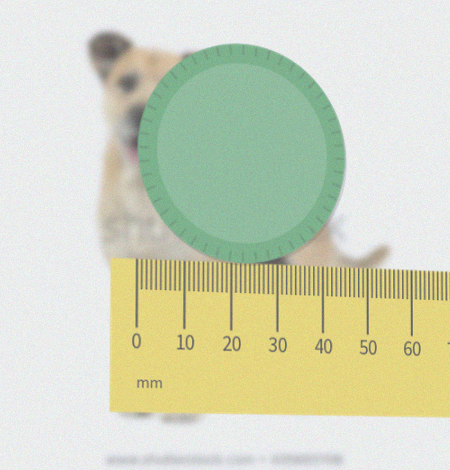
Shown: value=45 unit=mm
